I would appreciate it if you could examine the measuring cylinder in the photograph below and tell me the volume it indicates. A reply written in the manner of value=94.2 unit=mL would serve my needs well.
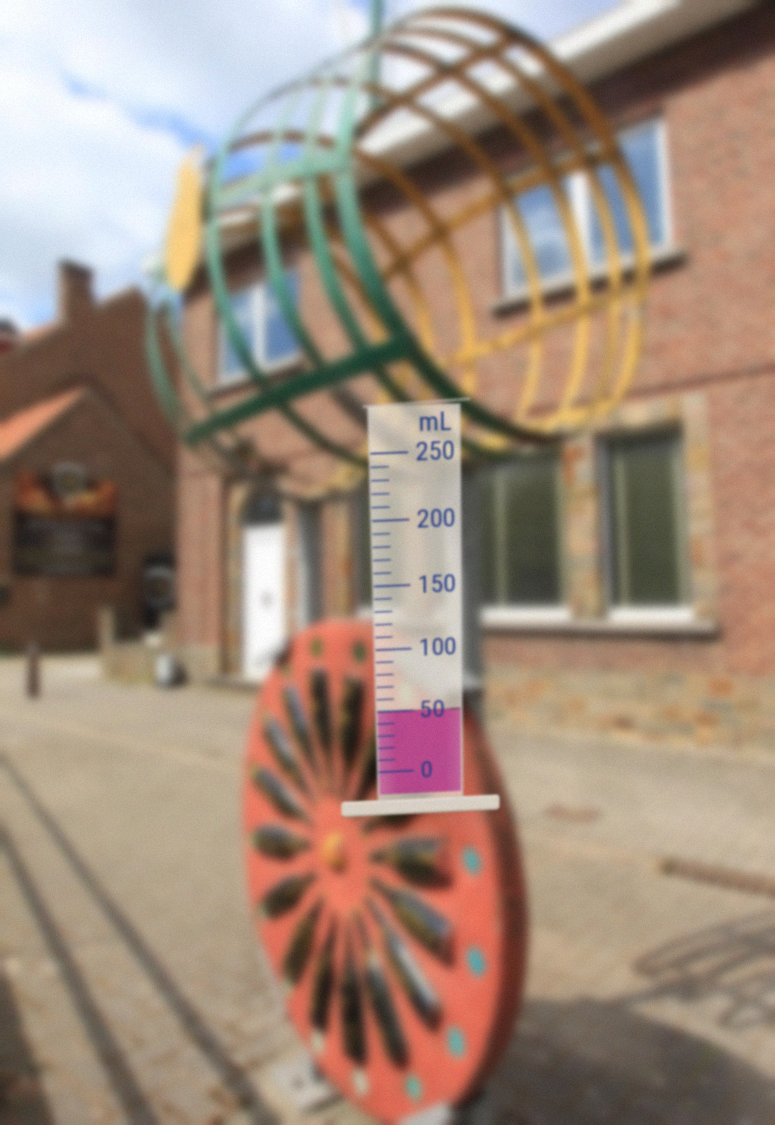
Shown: value=50 unit=mL
